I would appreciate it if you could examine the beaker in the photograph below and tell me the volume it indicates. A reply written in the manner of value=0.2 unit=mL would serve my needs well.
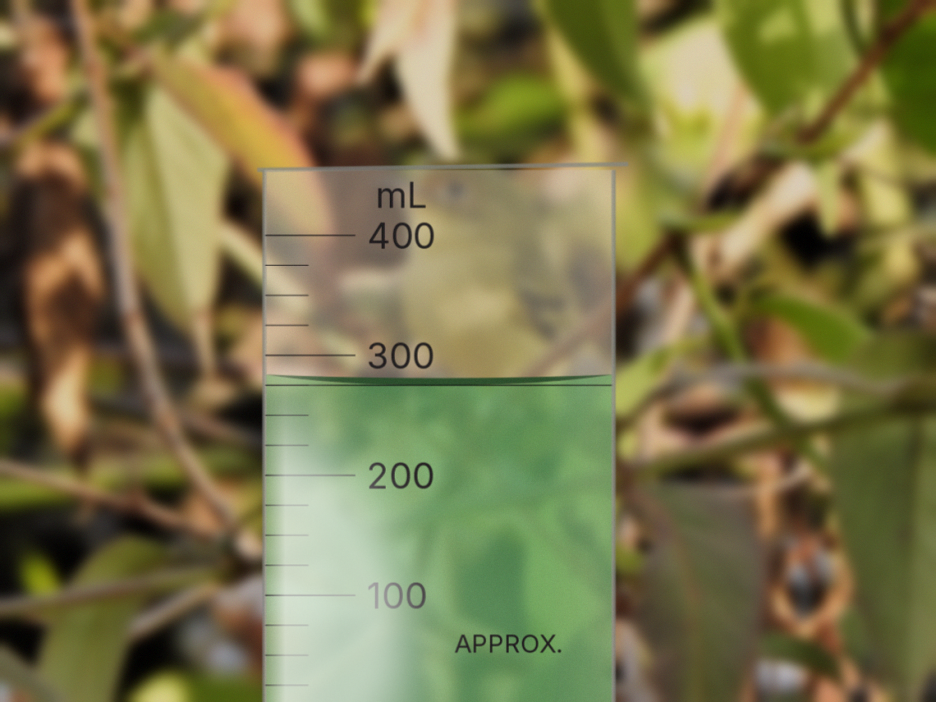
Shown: value=275 unit=mL
